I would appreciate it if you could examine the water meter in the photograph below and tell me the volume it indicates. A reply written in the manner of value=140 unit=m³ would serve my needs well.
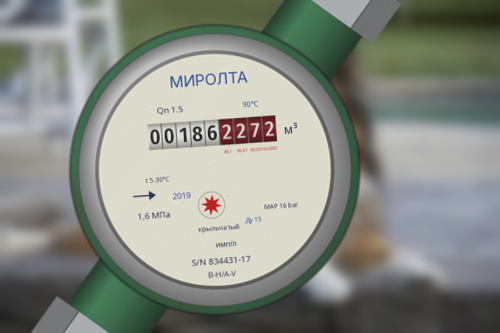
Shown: value=186.2272 unit=m³
